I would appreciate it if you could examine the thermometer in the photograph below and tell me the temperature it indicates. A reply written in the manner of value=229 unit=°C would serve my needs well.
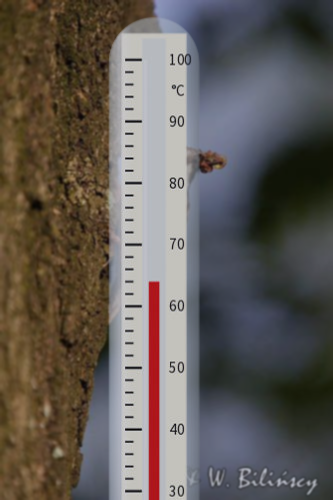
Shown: value=64 unit=°C
